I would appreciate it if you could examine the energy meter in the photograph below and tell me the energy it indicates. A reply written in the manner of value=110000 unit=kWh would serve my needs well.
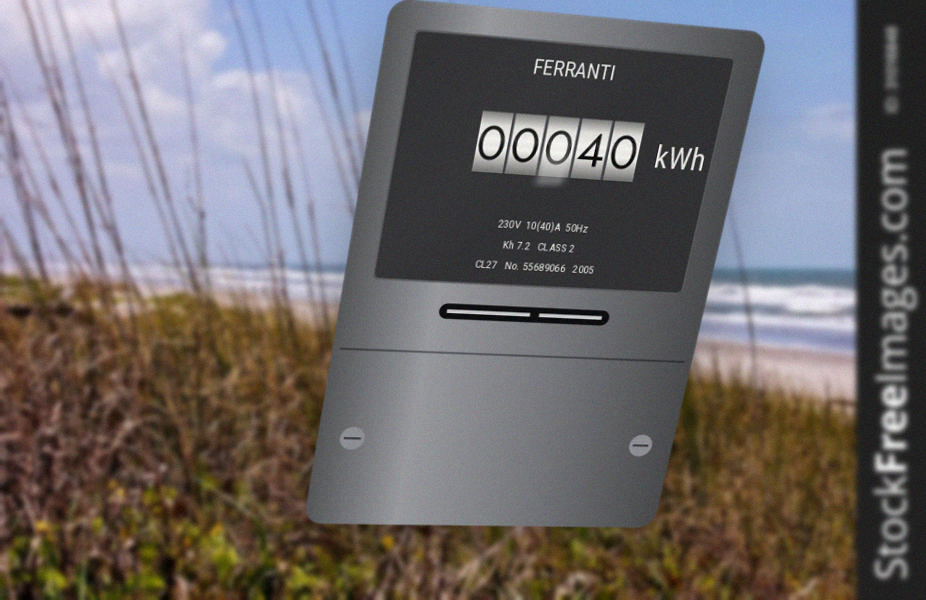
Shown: value=40 unit=kWh
